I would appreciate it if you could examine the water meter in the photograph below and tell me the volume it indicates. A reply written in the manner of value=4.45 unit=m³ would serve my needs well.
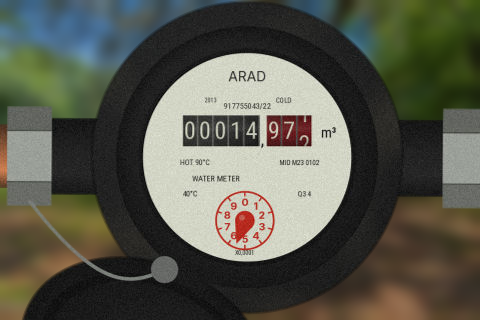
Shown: value=14.9715 unit=m³
